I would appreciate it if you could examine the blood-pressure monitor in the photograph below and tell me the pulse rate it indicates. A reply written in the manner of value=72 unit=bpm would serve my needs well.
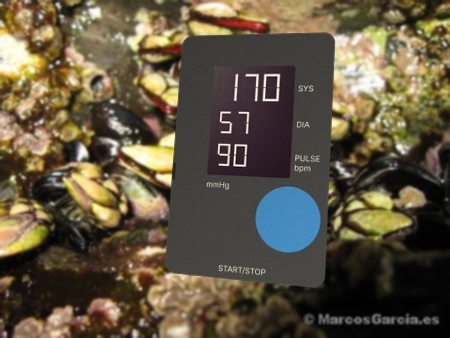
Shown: value=90 unit=bpm
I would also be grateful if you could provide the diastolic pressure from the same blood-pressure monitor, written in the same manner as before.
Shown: value=57 unit=mmHg
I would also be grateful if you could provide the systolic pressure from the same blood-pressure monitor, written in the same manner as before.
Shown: value=170 unit=mmHg
